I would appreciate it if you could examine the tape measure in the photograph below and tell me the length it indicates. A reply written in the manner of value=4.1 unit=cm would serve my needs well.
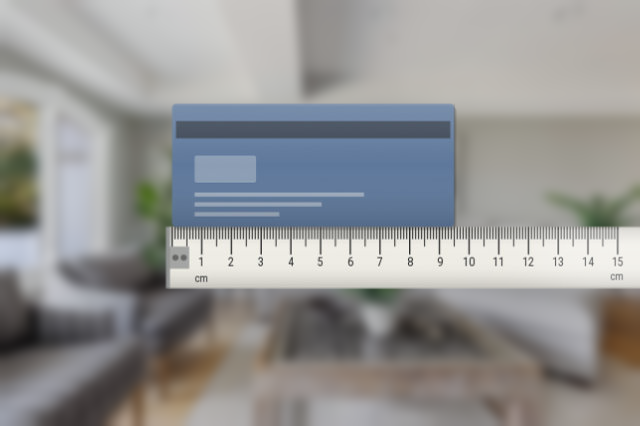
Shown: value=9.5 unit=cm
